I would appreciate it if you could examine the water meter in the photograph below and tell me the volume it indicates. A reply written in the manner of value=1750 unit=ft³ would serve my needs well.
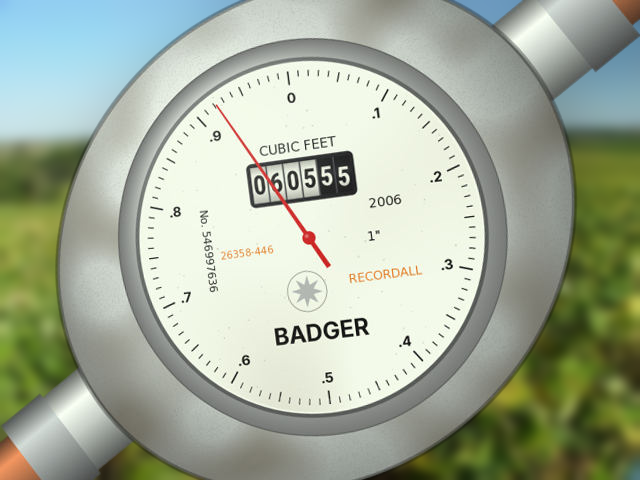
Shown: value=60554.92 unit=ft³
